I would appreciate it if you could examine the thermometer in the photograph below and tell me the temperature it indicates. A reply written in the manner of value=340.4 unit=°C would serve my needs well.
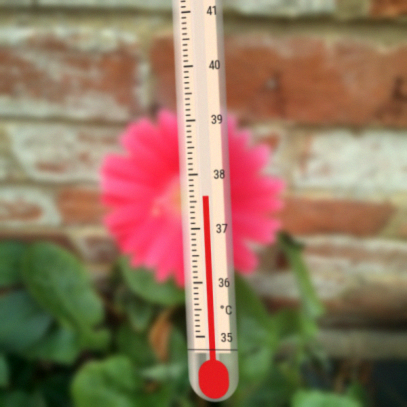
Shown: value=37.6 unit=°C
